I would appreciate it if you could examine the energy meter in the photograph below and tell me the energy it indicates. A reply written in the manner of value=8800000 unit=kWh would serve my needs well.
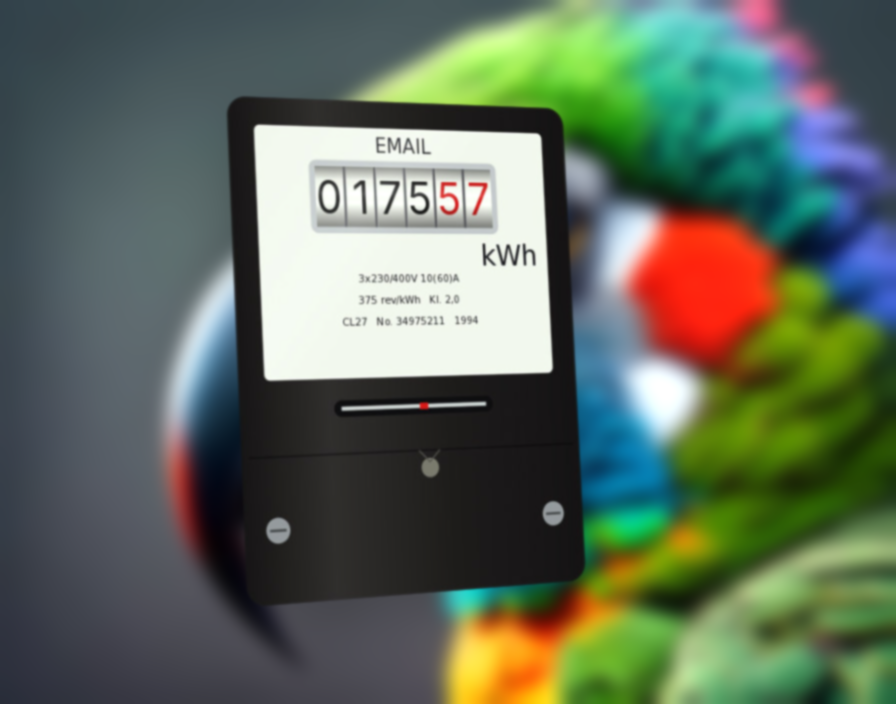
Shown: value=175.57 unit=kWh
